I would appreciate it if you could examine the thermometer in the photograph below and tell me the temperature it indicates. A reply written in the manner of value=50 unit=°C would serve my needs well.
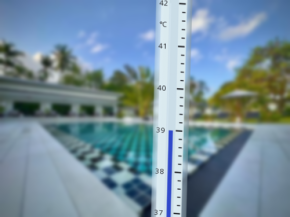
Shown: value=39 unit=°C
